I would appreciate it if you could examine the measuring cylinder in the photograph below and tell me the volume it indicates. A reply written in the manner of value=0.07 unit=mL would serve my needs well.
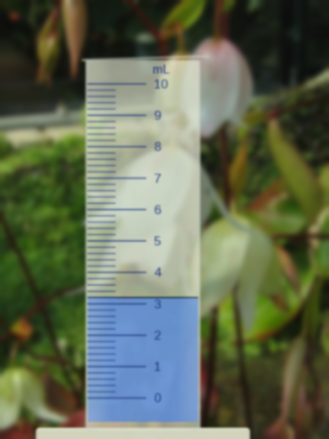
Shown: value=3.2 unit=mL
